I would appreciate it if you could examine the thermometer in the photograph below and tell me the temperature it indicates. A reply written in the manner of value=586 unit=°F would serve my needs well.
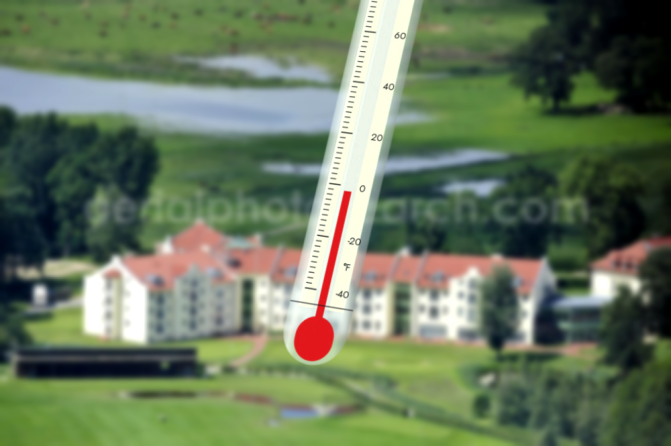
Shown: value=-2 unit=°F
